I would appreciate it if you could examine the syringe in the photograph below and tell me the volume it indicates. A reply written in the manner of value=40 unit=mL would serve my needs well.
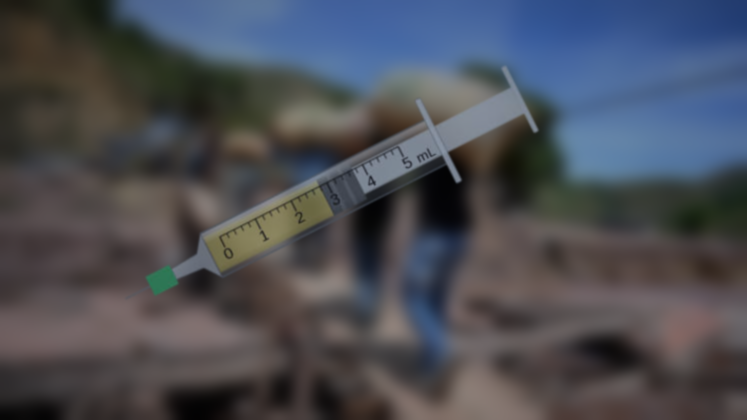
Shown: value=2.8 unit=mL
